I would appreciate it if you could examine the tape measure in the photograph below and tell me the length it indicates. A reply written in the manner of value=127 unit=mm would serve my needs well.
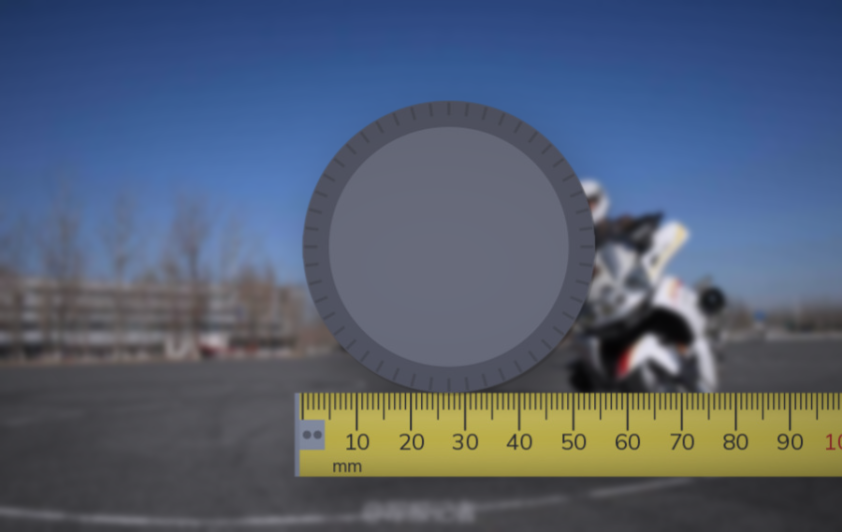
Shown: value=54 unit=mm
